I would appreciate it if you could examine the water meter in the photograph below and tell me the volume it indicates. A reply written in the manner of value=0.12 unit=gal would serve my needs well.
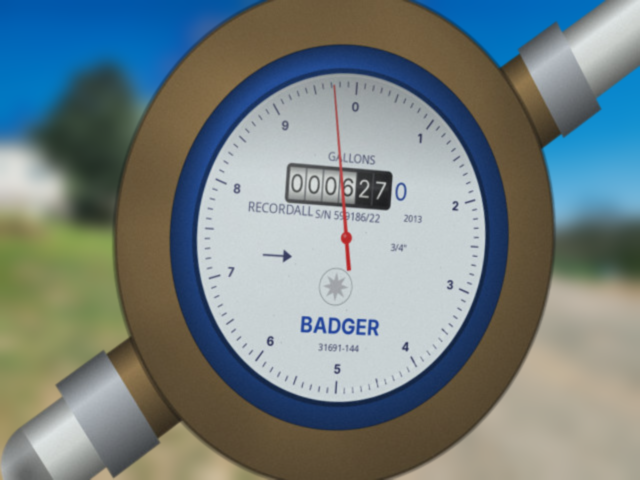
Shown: value=6269.7 unit=gal
